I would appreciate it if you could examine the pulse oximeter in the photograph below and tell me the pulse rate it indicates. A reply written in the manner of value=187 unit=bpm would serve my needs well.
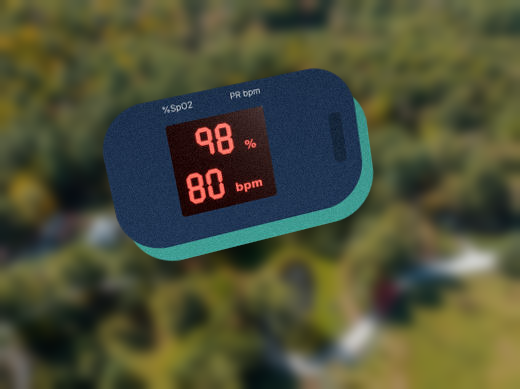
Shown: value=80 unit=bpm
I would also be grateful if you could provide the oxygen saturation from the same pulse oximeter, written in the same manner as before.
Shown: value=98 unit=%
